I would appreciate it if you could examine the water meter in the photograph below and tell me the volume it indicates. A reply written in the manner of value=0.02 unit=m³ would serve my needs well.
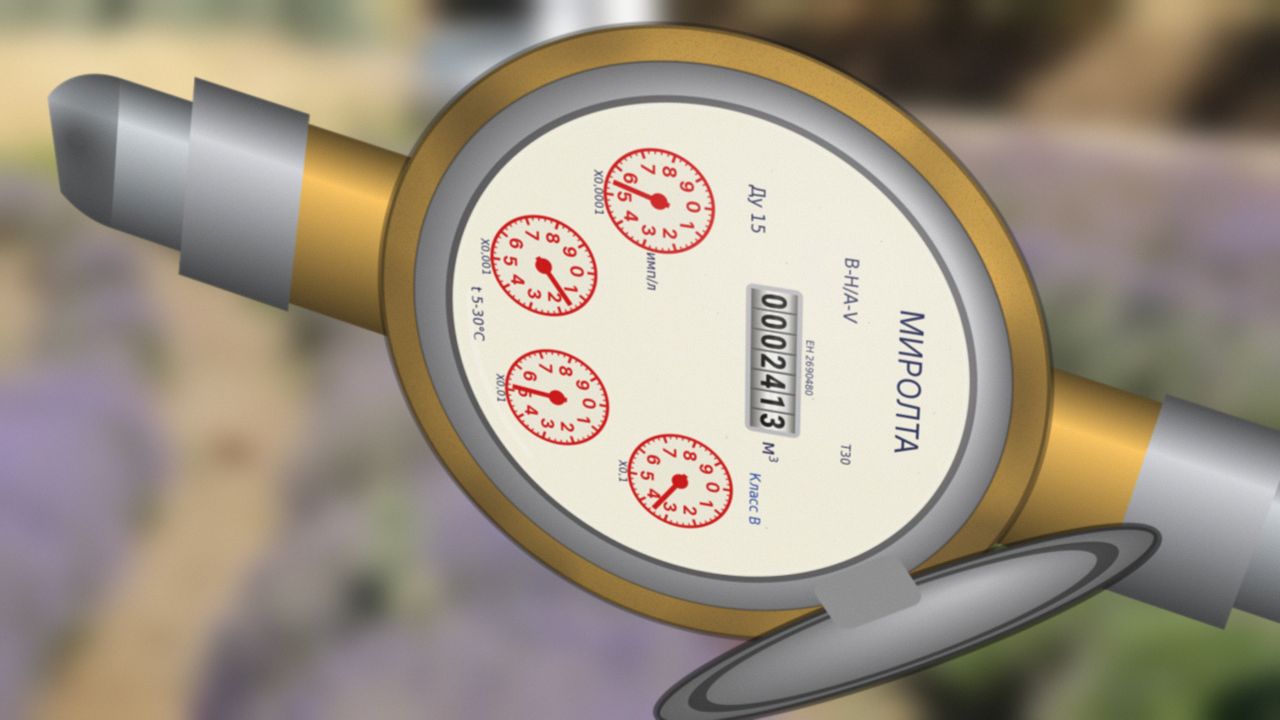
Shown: value=2413.3515 unit=m³
